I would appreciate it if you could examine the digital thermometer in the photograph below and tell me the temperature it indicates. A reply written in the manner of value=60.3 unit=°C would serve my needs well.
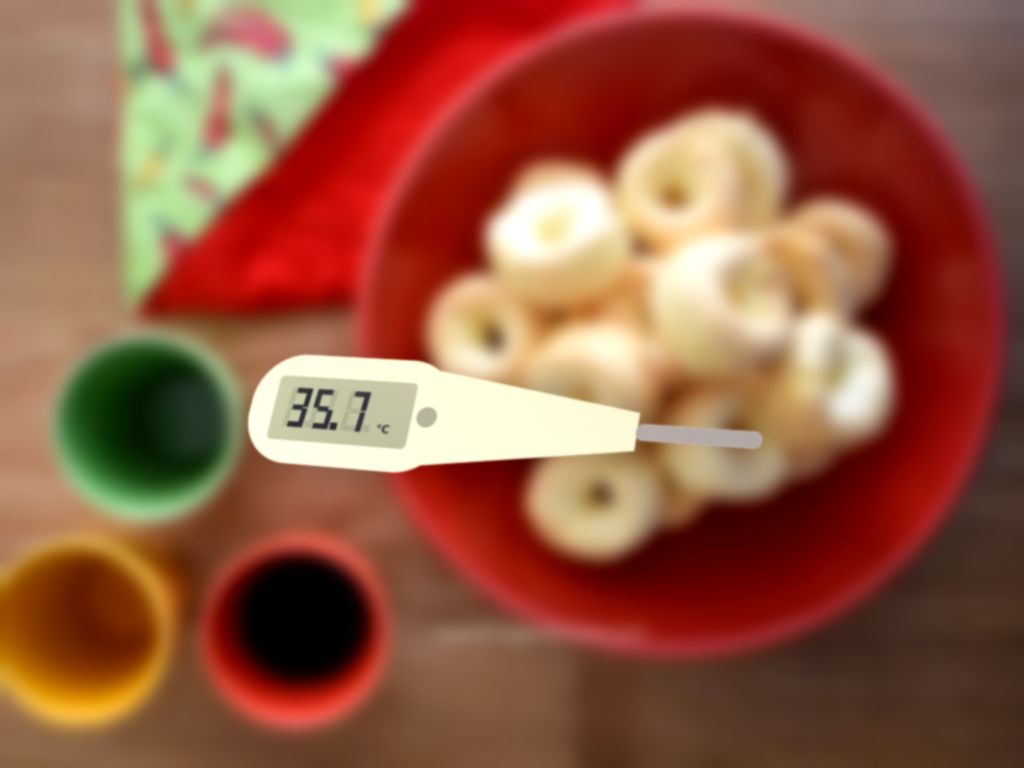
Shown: value=35.7 unit=°C
